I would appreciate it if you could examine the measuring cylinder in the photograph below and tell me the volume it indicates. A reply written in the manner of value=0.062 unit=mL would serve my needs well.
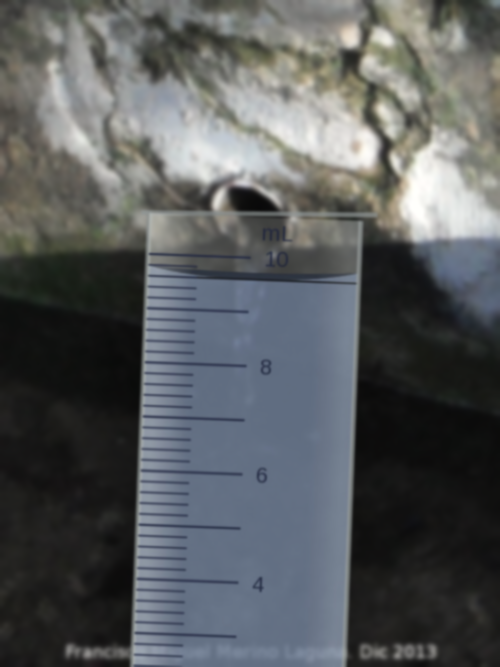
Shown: value=9.6 unit=mL
